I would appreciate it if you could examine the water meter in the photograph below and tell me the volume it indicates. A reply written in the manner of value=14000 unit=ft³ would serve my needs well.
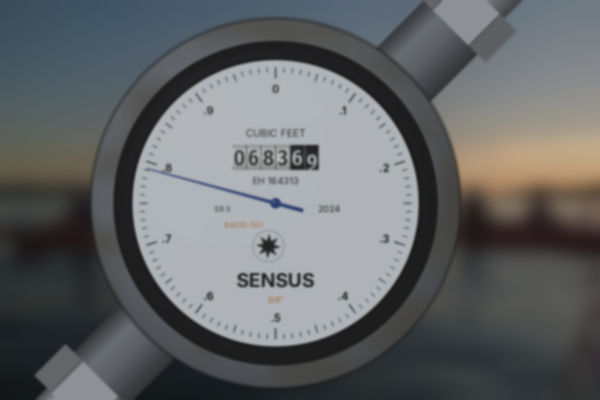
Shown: value=68368.79 unit=ft³
